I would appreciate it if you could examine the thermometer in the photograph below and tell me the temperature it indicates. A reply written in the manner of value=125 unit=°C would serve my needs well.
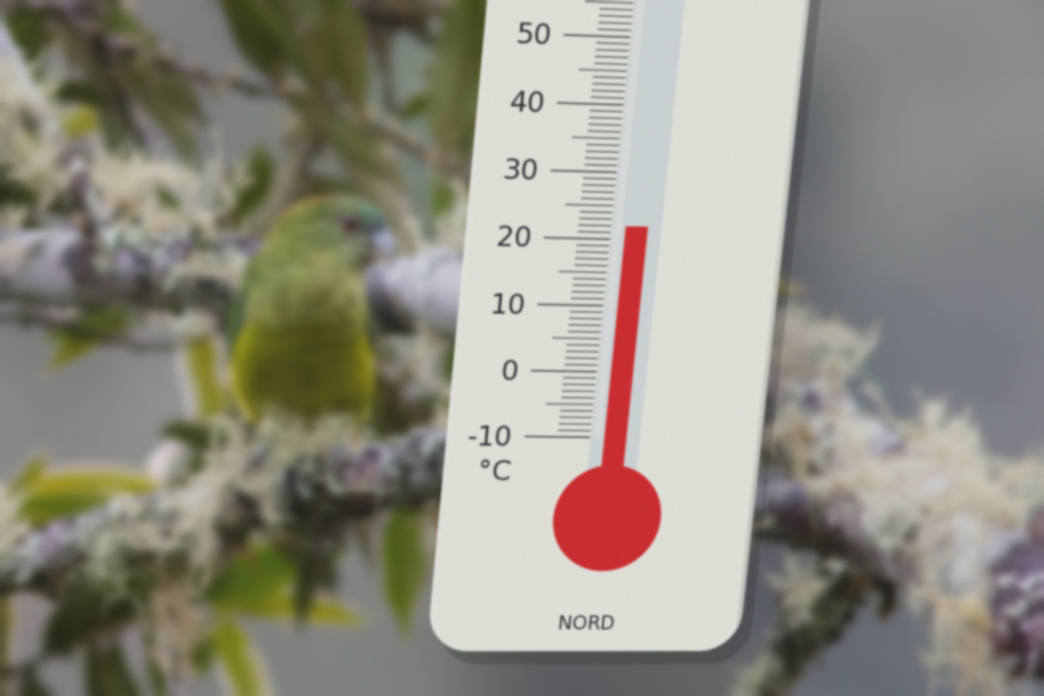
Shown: value=22 unit=°C
